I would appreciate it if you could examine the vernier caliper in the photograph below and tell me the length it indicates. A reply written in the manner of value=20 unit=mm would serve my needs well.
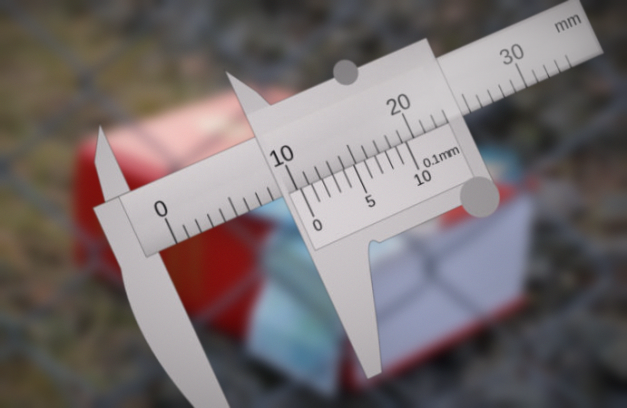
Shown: value=10.3 unit=mm
